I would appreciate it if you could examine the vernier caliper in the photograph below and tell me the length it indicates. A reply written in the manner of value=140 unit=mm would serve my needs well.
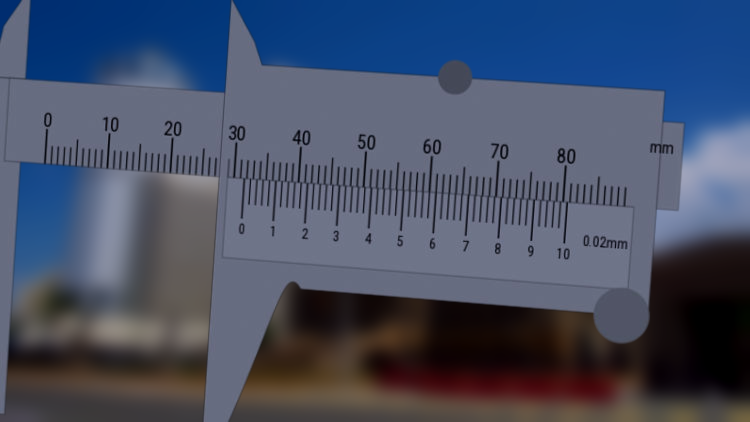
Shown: value=31.6 unit=mm
